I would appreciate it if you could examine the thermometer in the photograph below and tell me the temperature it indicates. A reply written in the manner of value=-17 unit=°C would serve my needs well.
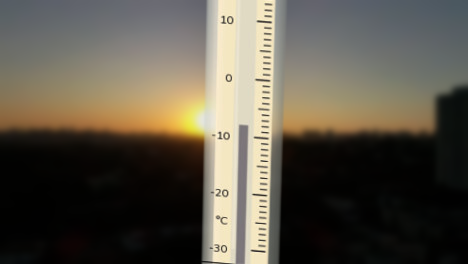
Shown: value=-8 unit=°C
